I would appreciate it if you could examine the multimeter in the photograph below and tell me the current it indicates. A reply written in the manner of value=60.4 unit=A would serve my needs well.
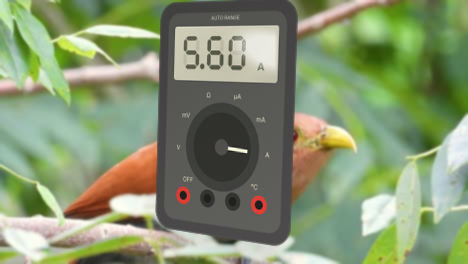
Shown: value=5.60 unit=A
